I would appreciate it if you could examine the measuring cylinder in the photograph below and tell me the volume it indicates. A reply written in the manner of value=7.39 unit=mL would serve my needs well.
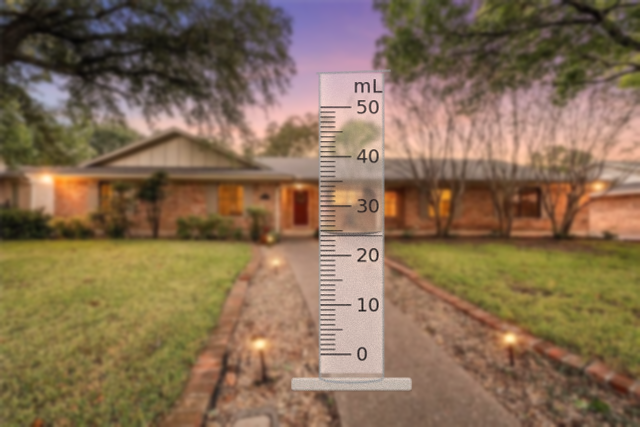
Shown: value=24 unit=mL
